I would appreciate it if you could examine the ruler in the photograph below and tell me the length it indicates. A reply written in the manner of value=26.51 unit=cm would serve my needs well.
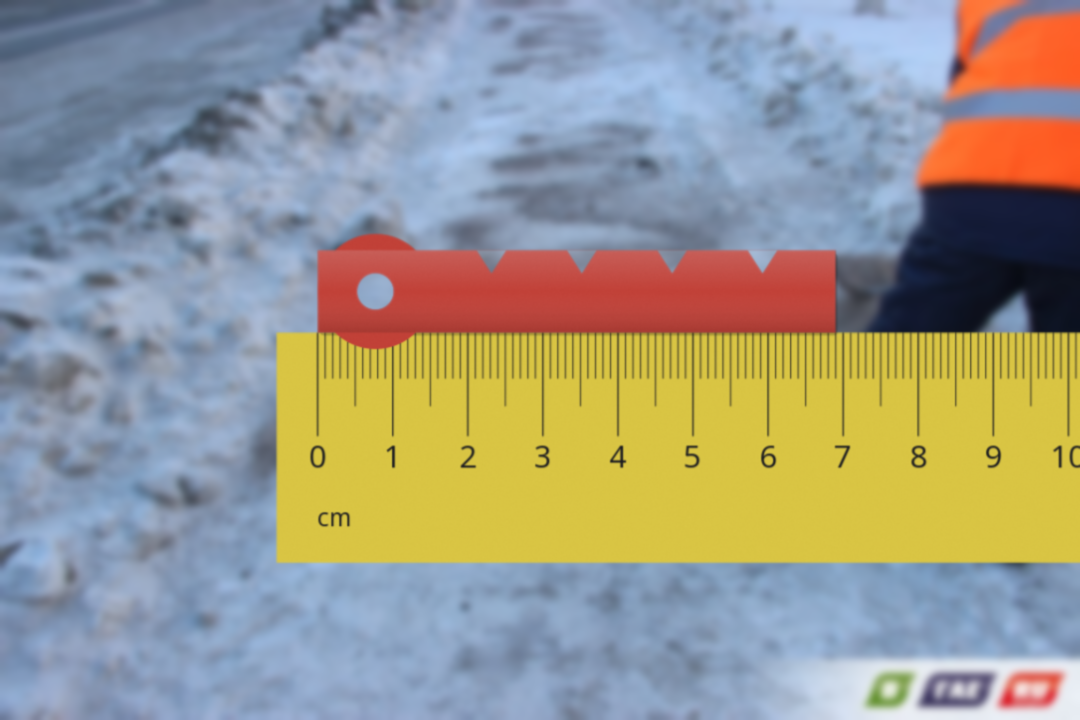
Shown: value=6.9 unit=cm
